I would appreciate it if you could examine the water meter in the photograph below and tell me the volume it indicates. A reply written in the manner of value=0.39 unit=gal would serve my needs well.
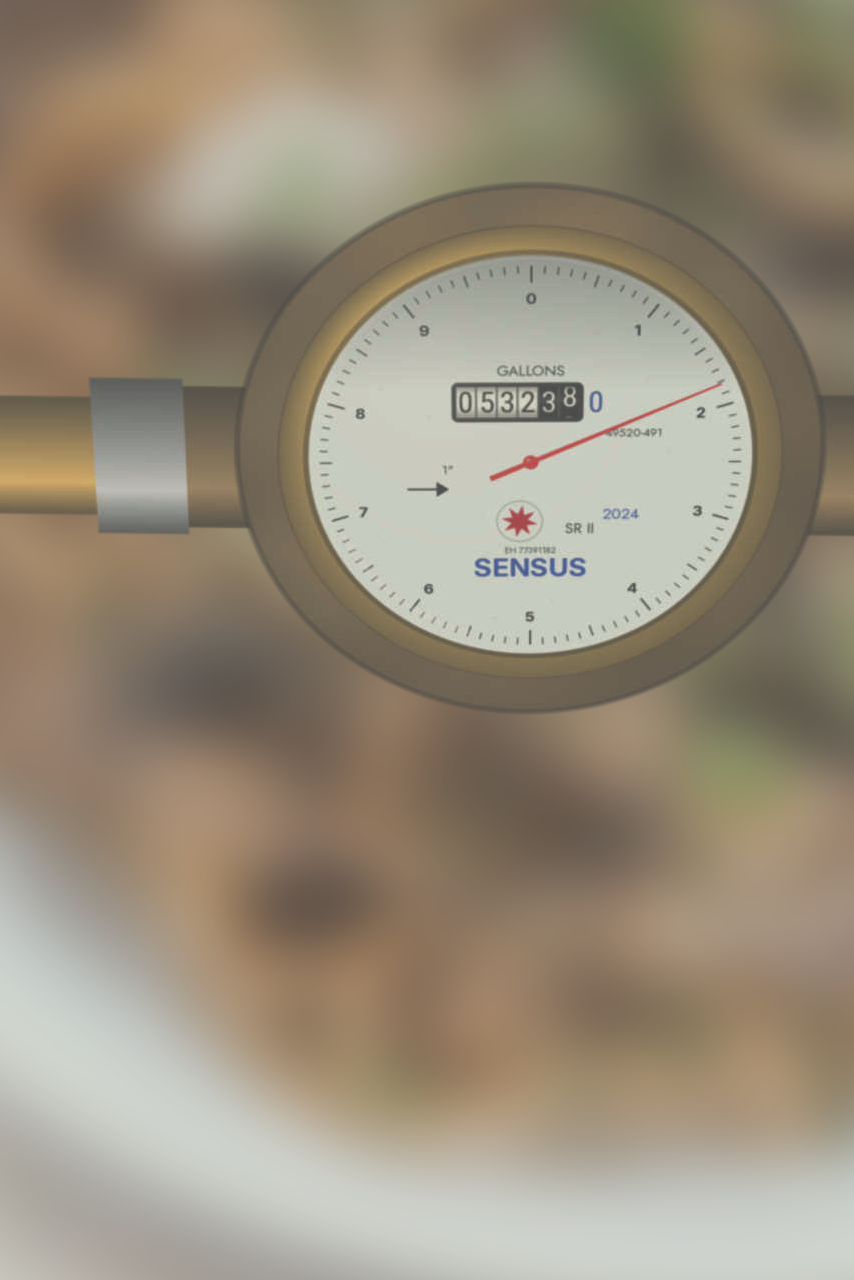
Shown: value=532381.8 unit=gal
